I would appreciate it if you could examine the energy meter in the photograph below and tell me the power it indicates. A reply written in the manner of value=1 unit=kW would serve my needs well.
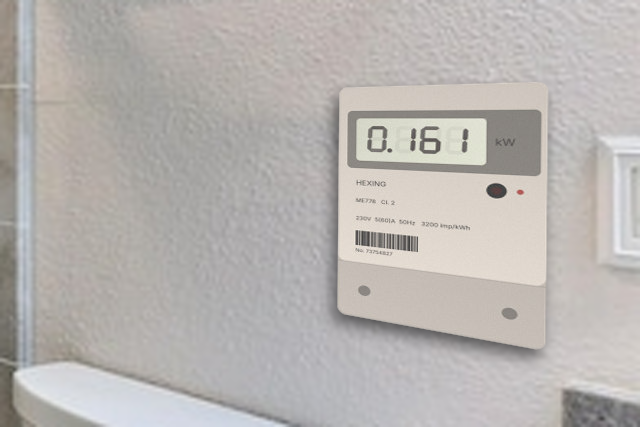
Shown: value=0.161 unit=kW
